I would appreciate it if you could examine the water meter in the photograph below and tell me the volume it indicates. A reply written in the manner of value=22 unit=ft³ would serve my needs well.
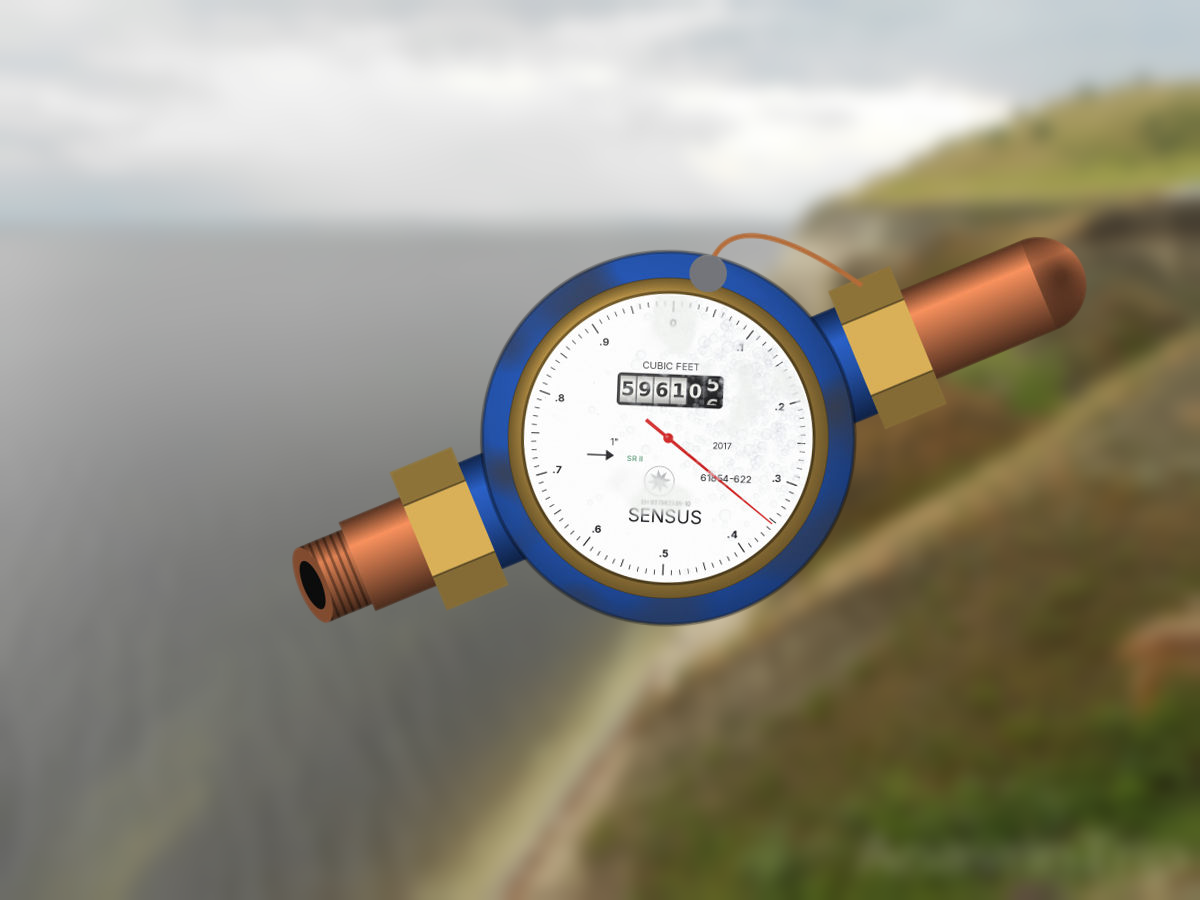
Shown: value=596105.35 unit=ft³
